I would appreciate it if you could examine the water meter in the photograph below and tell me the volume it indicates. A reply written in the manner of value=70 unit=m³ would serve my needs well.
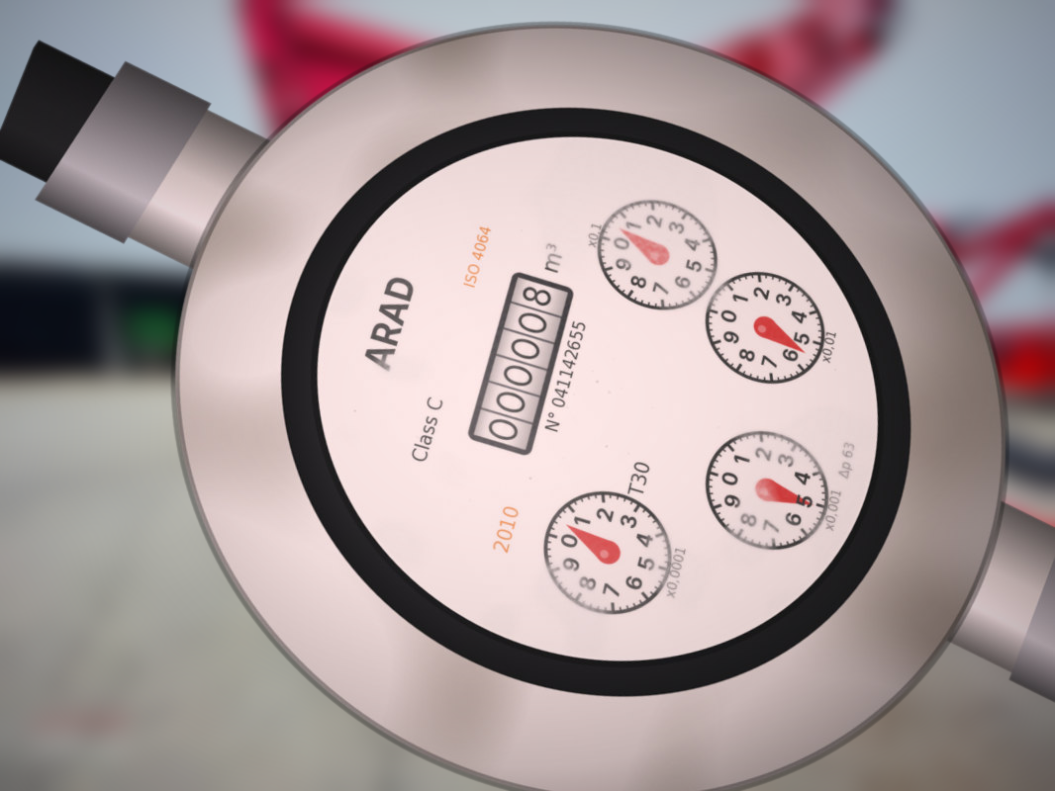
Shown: value=8.0550 unit=m³
